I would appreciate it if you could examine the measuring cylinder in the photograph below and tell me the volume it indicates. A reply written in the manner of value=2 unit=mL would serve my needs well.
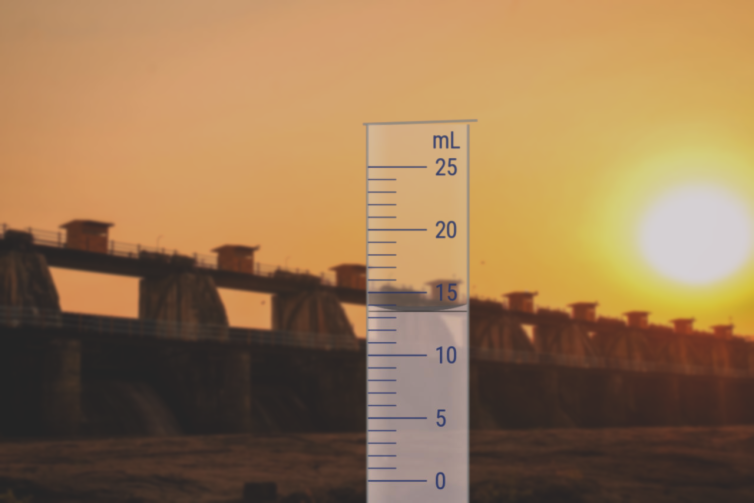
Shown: value=13.5 unit=mL
